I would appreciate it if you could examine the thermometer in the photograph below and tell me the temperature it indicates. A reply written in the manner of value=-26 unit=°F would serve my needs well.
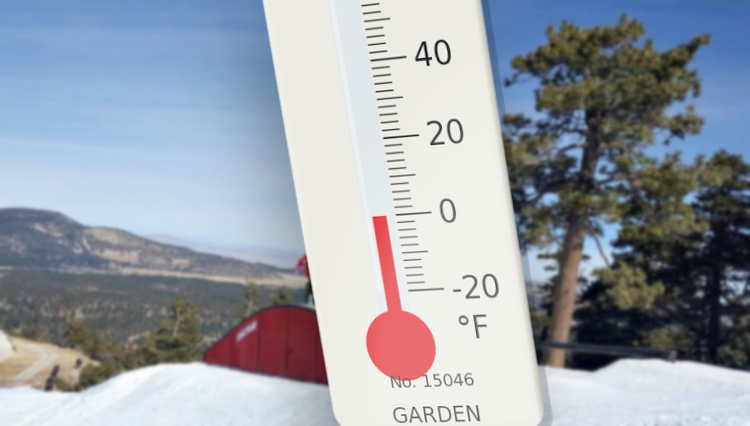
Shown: value=0 unit=°F
